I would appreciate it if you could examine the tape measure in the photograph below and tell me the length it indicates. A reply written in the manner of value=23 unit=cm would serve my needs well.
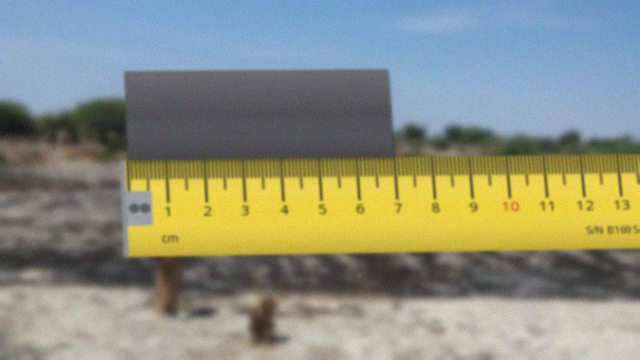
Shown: value=7 unit=cm
